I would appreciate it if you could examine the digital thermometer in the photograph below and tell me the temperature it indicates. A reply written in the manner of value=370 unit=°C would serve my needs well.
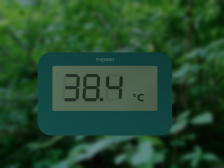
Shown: value=38.4 unit=°C
